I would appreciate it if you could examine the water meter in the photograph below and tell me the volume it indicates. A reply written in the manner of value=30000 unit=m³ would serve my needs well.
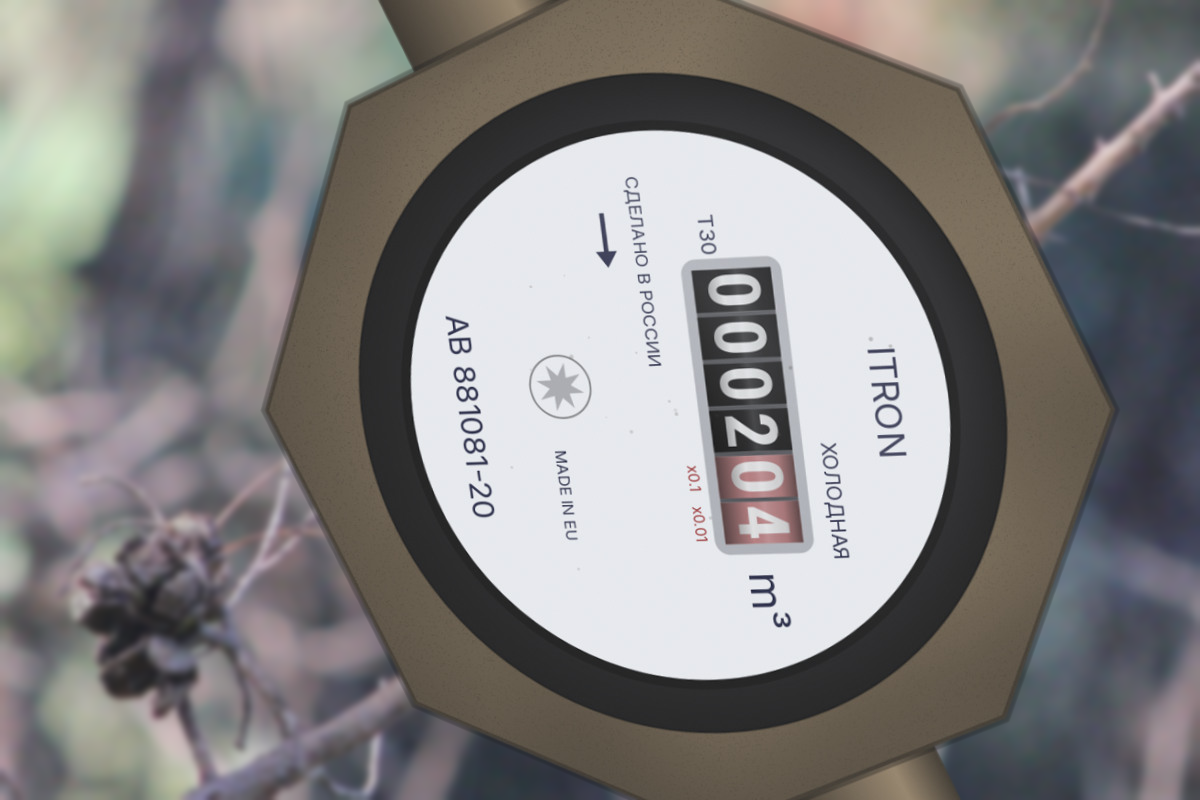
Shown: value=2.04 unit=m³
